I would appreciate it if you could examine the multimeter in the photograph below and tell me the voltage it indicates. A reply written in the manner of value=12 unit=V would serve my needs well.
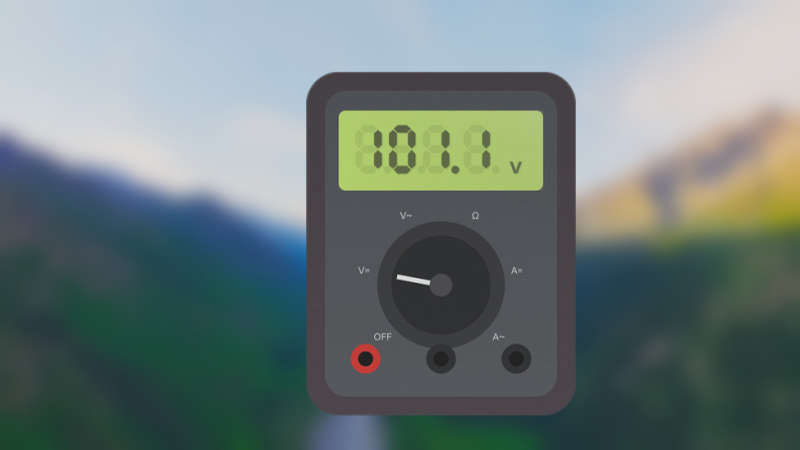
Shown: value=101.1 unit=V
